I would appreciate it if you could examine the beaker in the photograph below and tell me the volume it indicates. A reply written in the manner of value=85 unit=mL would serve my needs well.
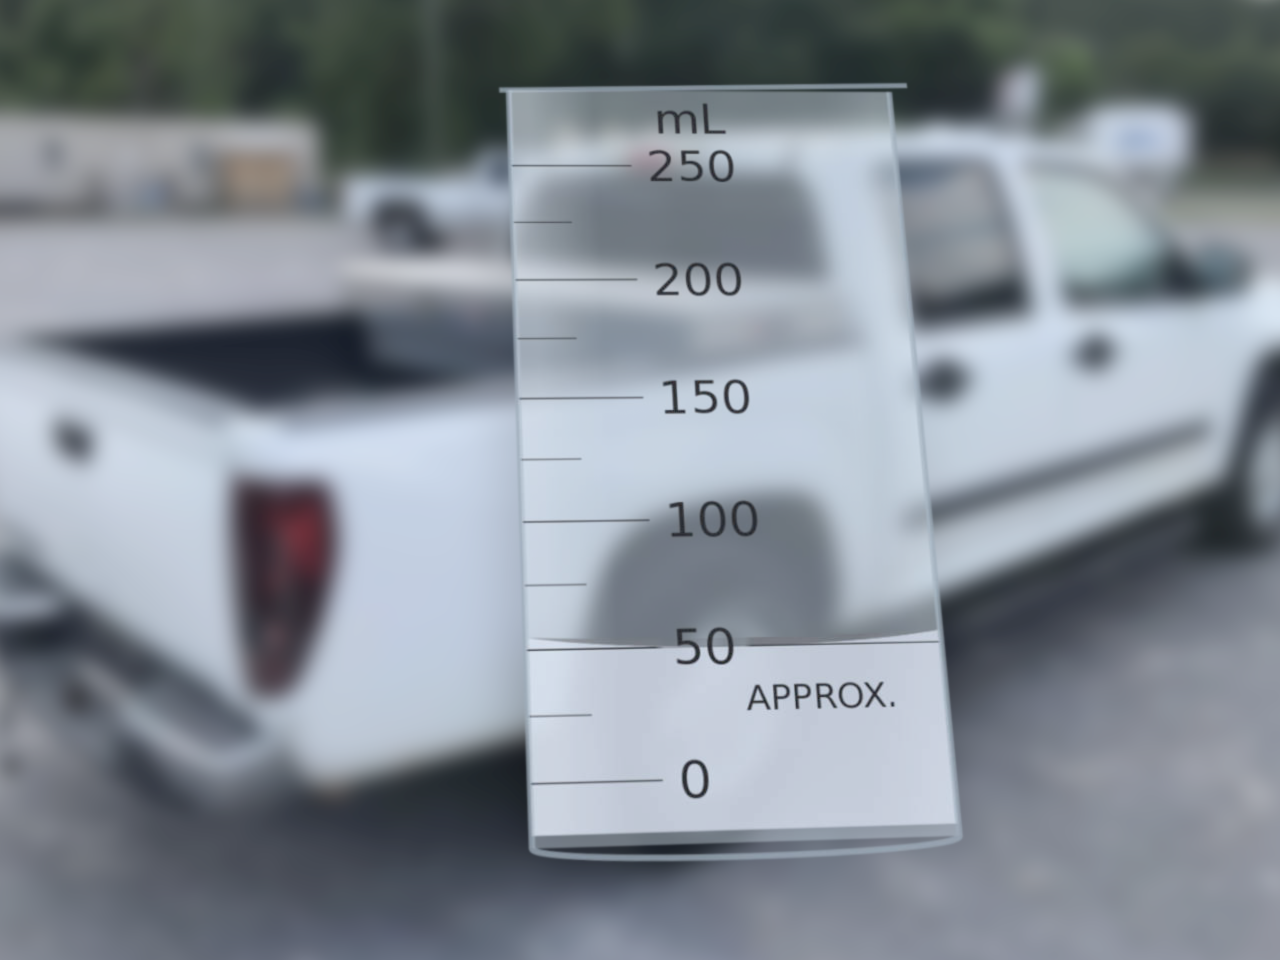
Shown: value=50 unit=mL
